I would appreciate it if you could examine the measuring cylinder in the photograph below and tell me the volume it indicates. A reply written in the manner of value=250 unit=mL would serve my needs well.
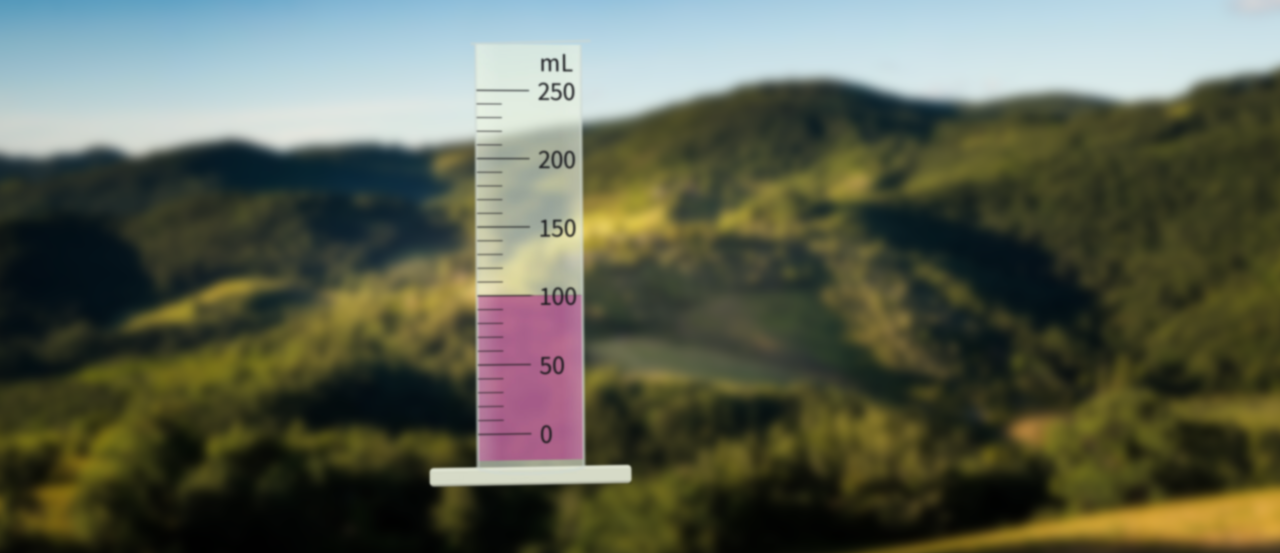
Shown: value=100 unit=mL
